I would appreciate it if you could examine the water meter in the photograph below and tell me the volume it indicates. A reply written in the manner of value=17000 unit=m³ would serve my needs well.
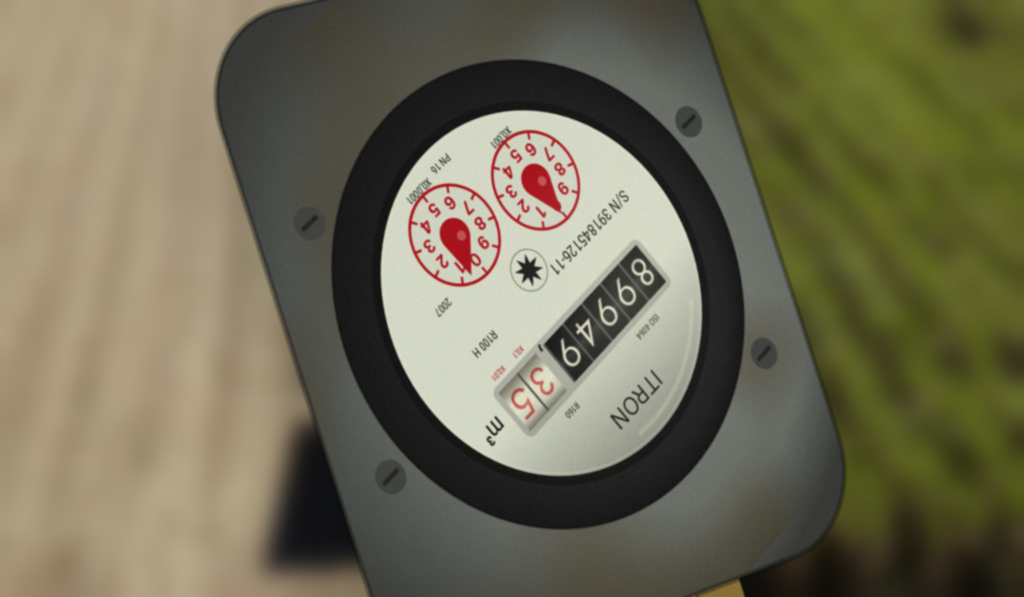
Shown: value=89949.3500 unit=m³
